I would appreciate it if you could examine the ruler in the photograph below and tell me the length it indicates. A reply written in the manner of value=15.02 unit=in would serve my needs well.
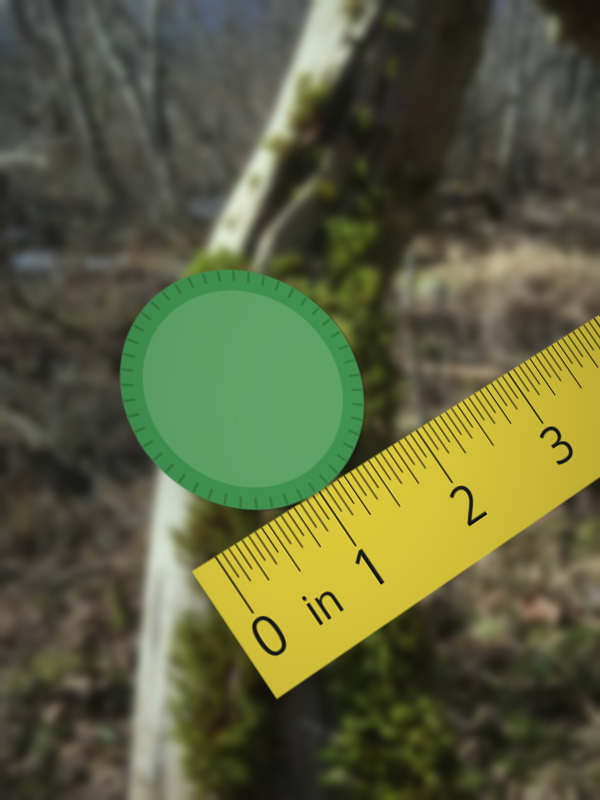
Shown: value=1.9375 unit=in
